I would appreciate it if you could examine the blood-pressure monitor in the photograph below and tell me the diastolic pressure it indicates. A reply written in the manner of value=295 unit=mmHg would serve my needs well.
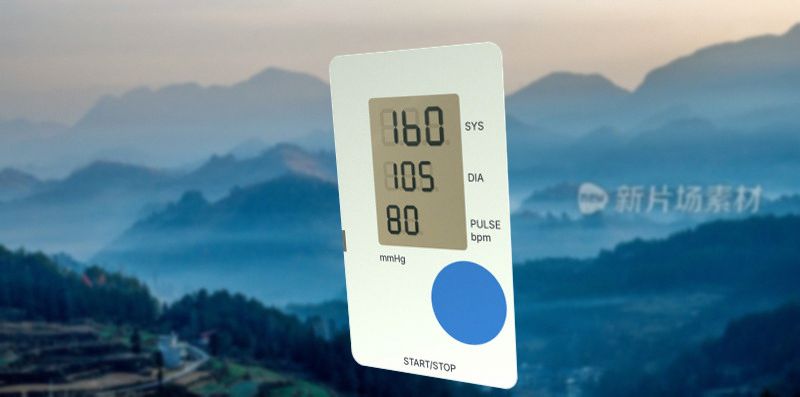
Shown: value=105 unit=mmHg
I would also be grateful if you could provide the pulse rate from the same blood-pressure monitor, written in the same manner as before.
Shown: value=80 unit=bpm
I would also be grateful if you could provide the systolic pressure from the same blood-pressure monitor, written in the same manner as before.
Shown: value=160 unit=mmHg
